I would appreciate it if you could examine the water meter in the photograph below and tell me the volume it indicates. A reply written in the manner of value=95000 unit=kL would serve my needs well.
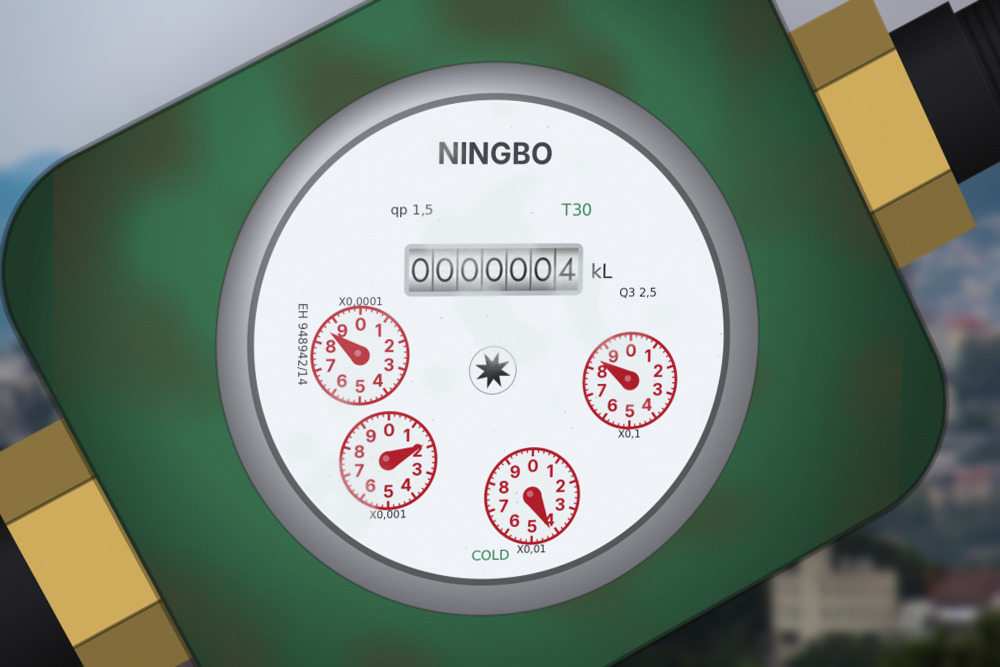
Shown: value=4.8418 unit=kL
